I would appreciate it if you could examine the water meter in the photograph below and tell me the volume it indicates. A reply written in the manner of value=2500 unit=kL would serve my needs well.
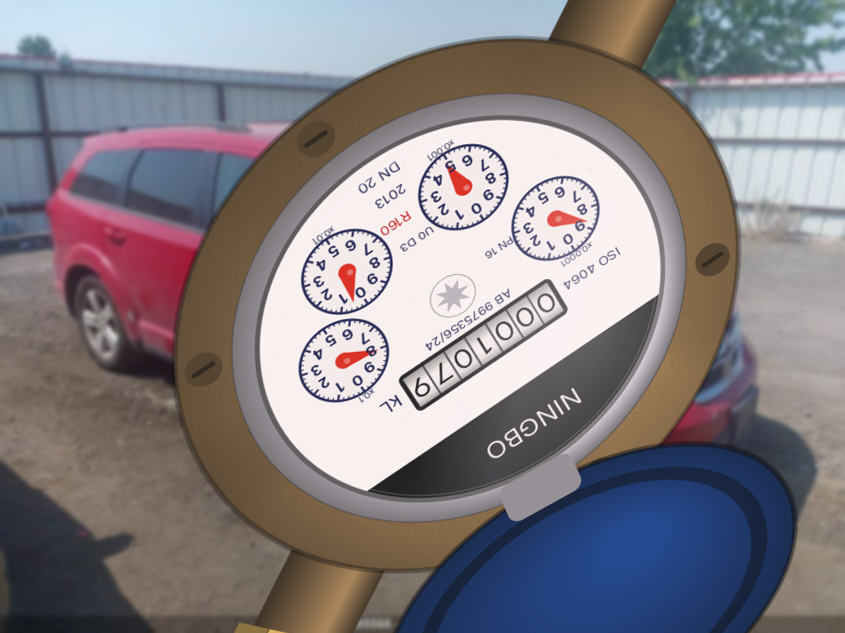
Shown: value=1079.8048 unit=kL
